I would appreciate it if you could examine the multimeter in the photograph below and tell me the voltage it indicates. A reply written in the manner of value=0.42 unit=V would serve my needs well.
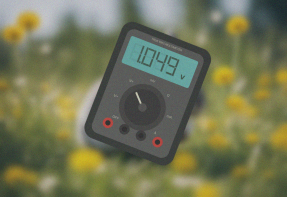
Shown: value=1.049 unit=V
